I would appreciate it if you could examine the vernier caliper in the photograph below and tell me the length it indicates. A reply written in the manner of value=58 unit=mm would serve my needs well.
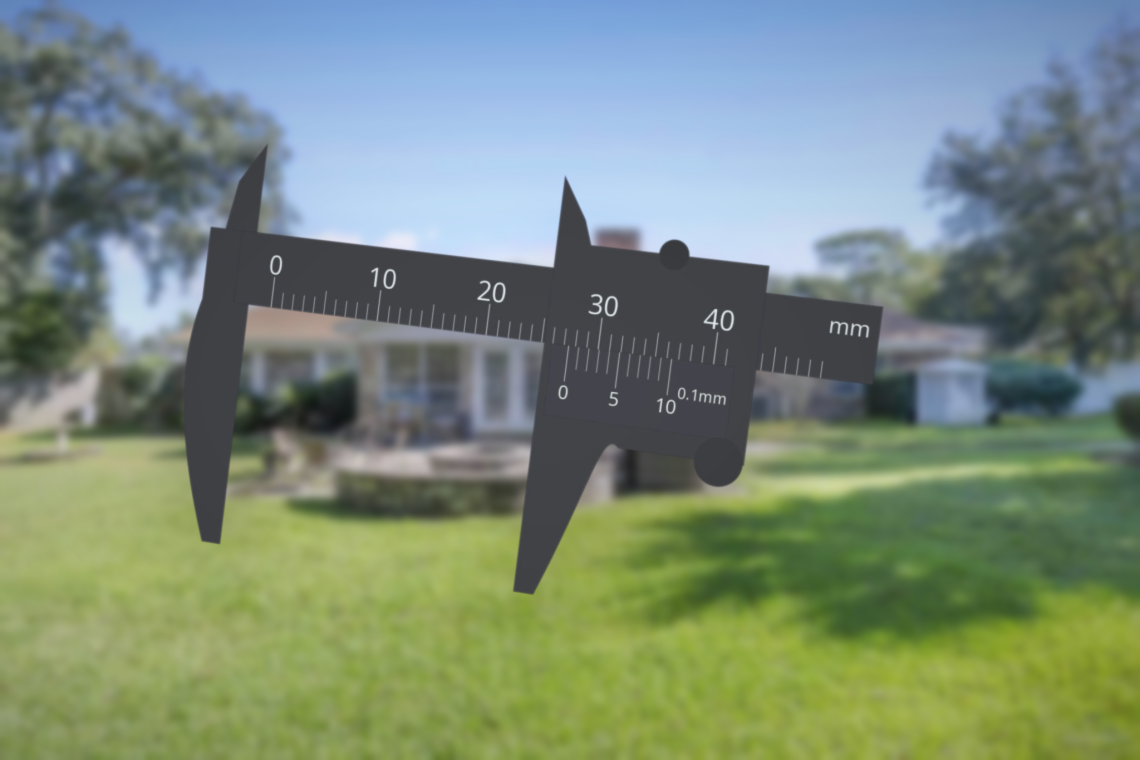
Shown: value=27.4 unit=mm
